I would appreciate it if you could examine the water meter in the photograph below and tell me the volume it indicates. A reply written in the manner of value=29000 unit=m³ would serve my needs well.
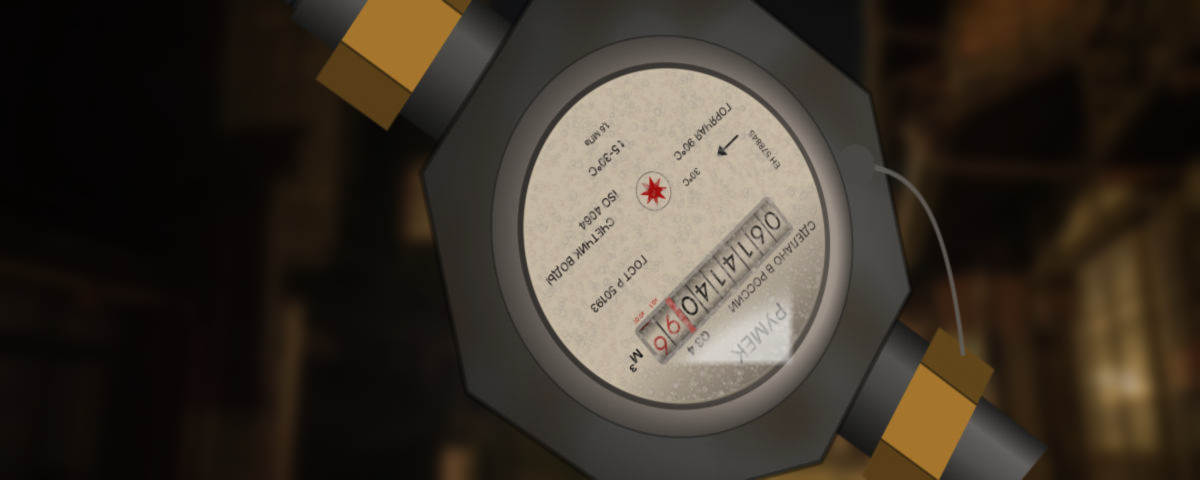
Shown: value=614140.96 unit=m³
